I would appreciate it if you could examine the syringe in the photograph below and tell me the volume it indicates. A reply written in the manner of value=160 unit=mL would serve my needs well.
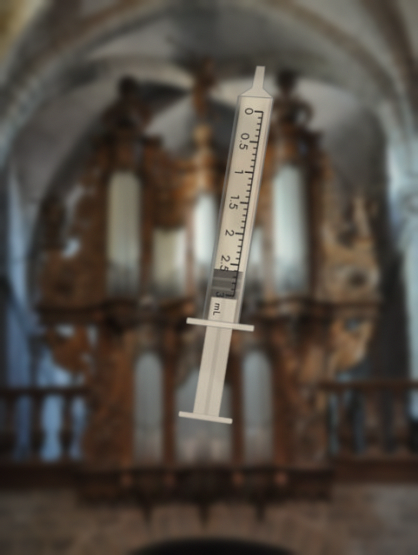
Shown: value=2.6 unit=mL
